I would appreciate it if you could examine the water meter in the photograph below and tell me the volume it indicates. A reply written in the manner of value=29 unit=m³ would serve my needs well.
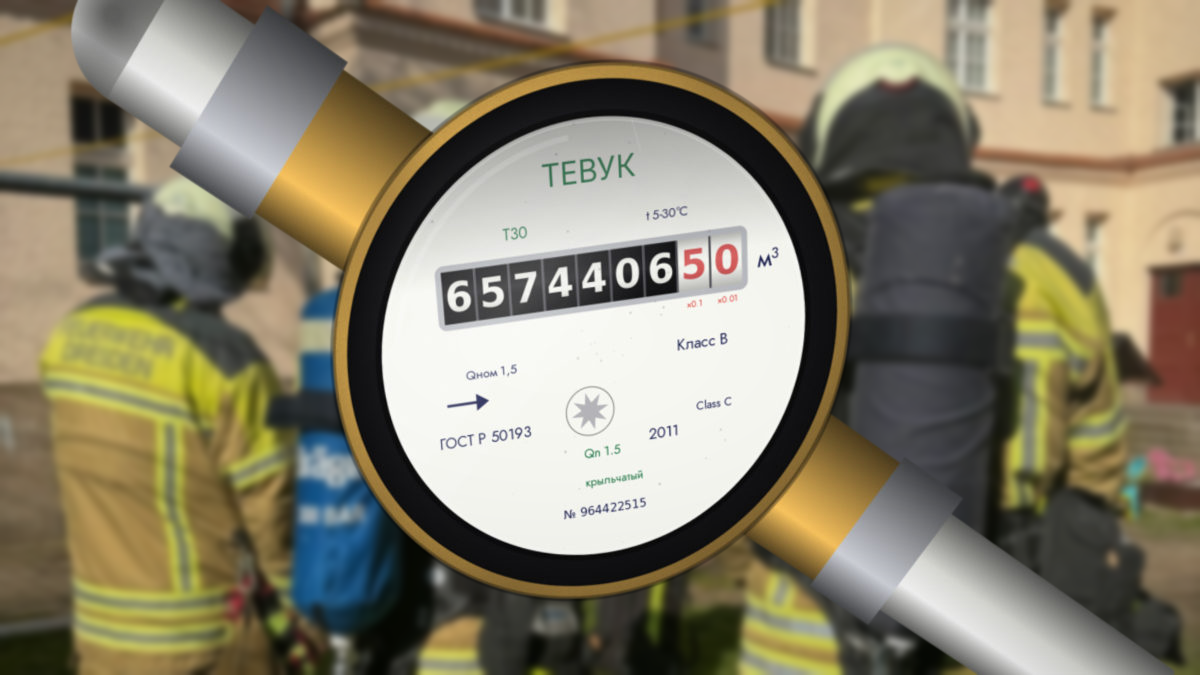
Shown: value=6574406.50 unit=m³
